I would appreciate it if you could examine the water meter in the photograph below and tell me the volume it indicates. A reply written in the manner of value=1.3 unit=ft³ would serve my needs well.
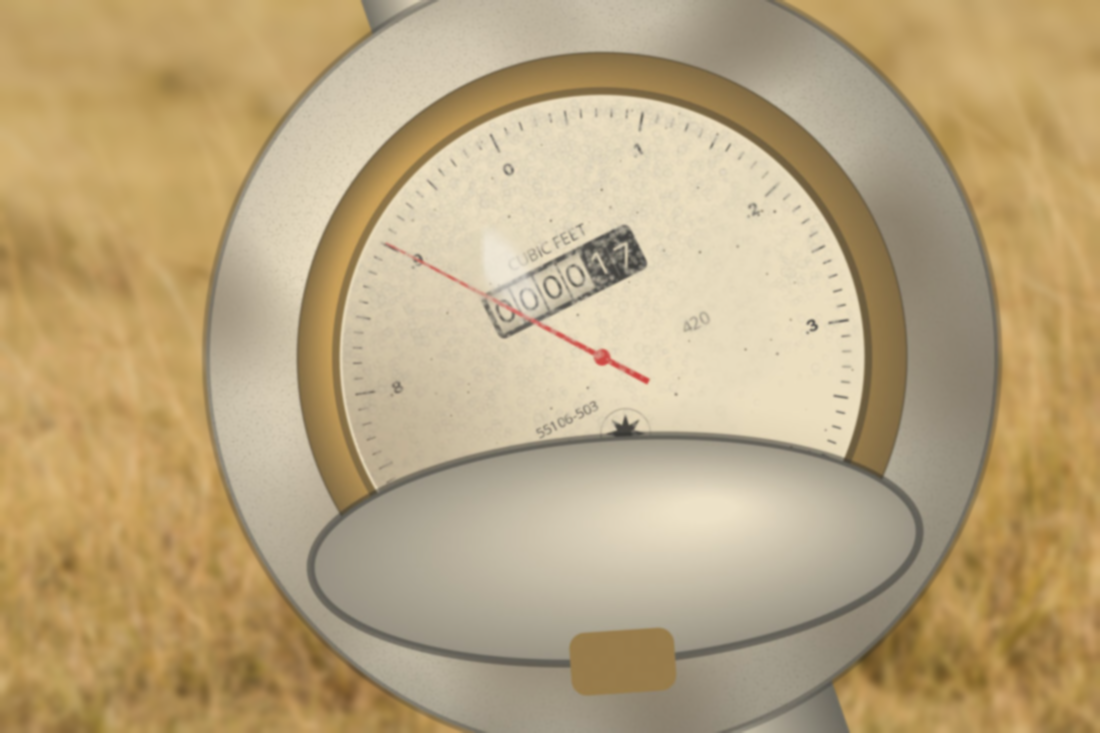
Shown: value=16.90 unit=ft³
